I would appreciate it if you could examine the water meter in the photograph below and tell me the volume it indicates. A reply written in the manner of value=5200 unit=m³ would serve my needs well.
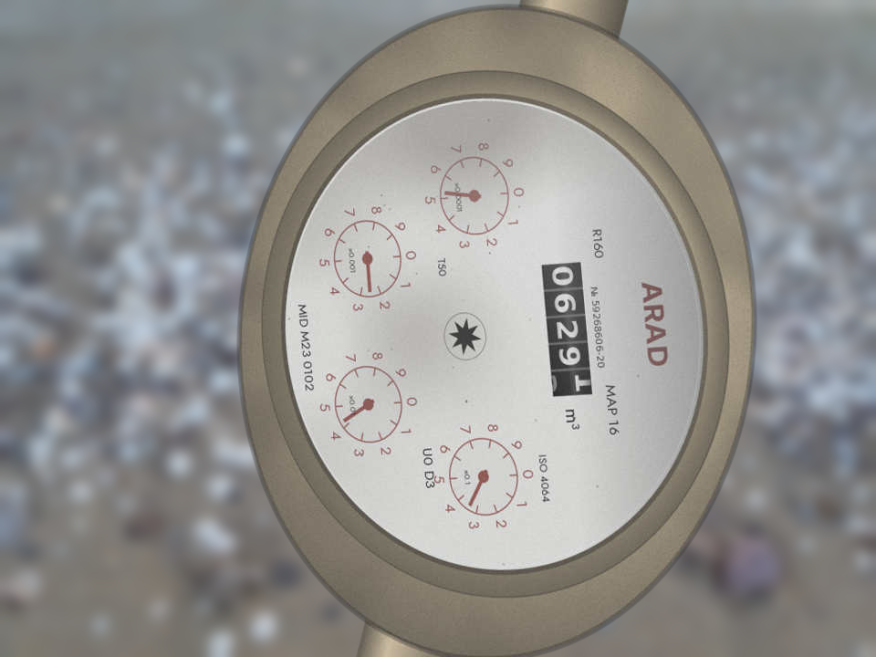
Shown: value=6291.3425 unit=m³
